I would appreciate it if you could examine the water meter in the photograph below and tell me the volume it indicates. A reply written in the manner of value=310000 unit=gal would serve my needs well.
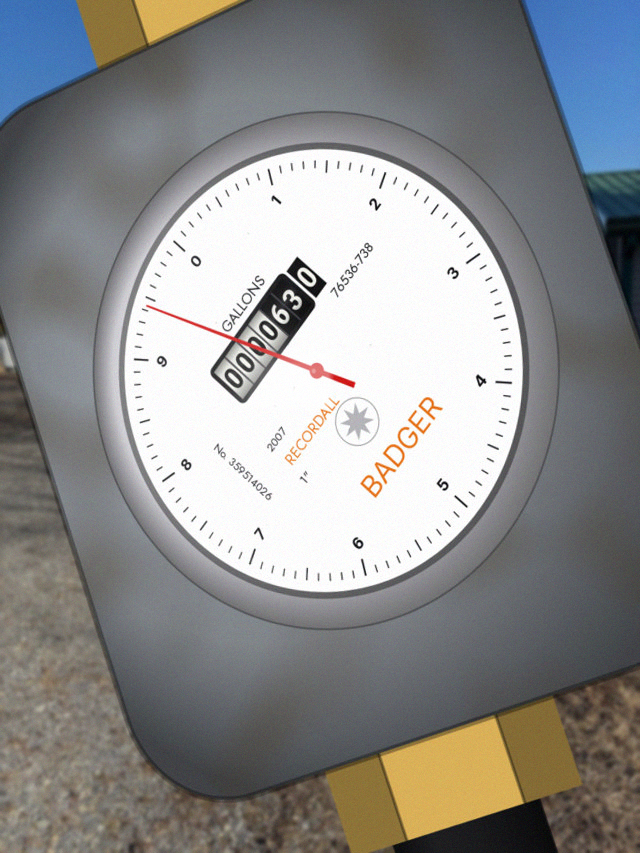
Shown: value=629.4 unit=gal
